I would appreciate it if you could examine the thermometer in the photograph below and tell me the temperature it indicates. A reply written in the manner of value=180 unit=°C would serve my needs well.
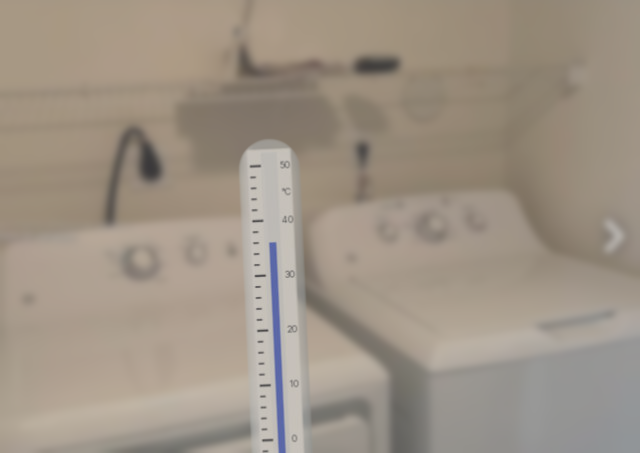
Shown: value=36 unit=°C
